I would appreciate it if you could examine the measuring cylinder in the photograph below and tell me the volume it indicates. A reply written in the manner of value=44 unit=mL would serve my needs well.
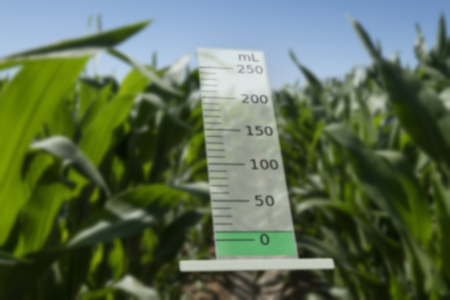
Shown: value=10 unit=mL
